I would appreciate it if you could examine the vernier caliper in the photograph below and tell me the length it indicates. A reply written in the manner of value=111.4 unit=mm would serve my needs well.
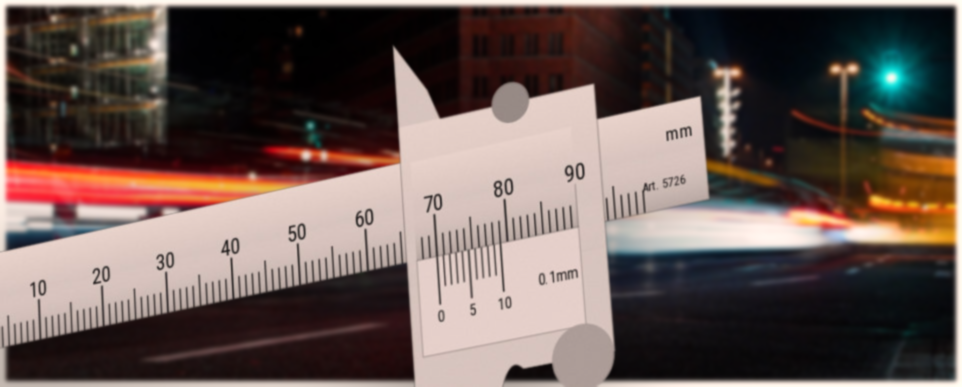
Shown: value=70.0 unit=mm
